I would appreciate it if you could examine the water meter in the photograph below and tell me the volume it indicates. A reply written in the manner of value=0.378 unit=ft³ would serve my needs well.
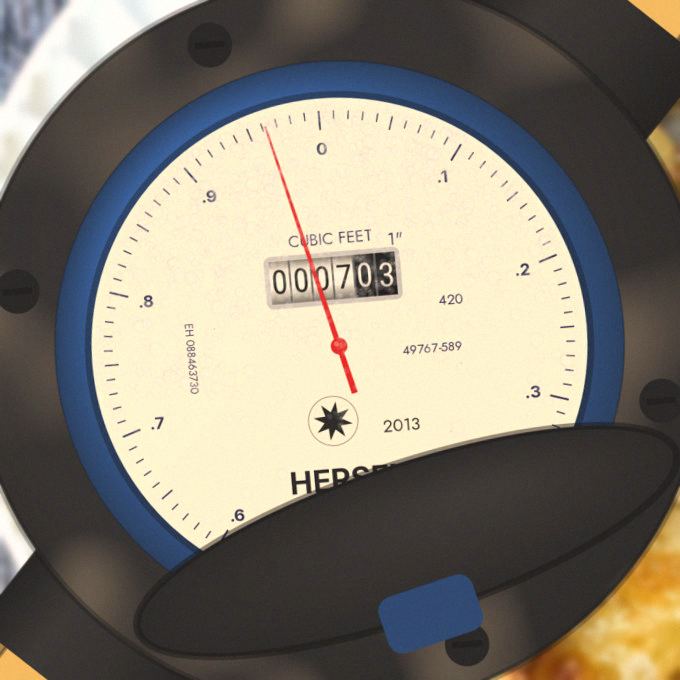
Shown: value=702.96 unit=ft³
